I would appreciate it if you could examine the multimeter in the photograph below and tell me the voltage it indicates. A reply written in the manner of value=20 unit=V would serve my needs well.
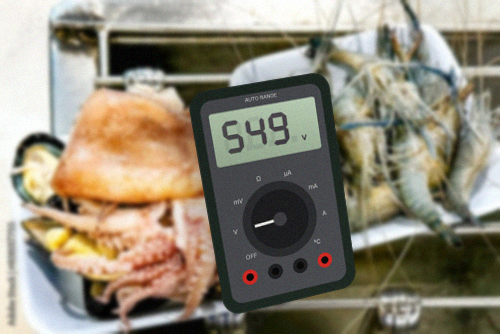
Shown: value=549 unit=V
